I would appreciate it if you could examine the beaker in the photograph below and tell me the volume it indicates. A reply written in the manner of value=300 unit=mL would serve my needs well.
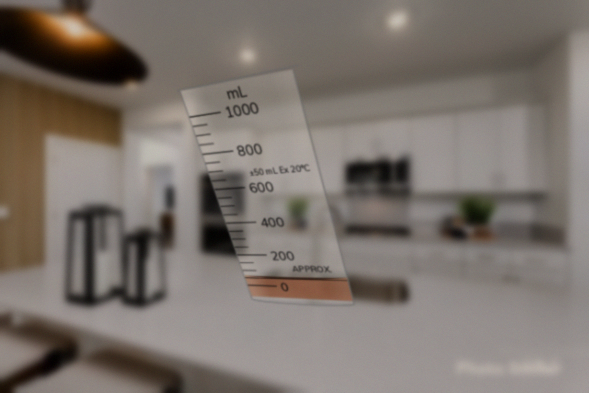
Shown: value=50 unit=mL
